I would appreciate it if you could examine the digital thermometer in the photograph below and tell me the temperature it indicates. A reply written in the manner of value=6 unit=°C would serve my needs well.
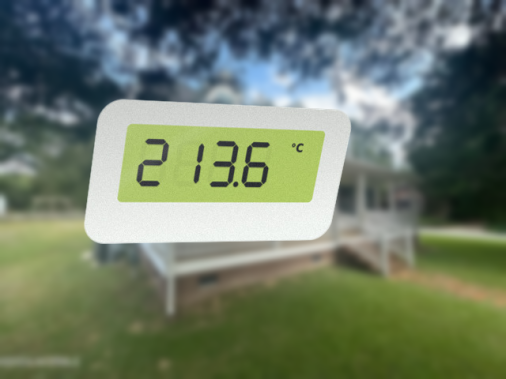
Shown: value=213.6 unit=°C
